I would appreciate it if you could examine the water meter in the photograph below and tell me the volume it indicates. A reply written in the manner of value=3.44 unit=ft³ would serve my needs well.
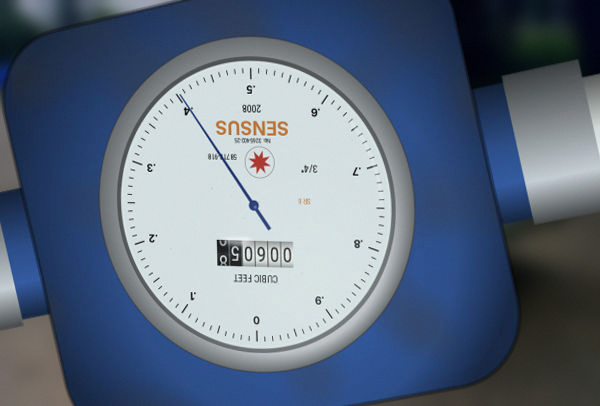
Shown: value=6058.40 unit=ft³
